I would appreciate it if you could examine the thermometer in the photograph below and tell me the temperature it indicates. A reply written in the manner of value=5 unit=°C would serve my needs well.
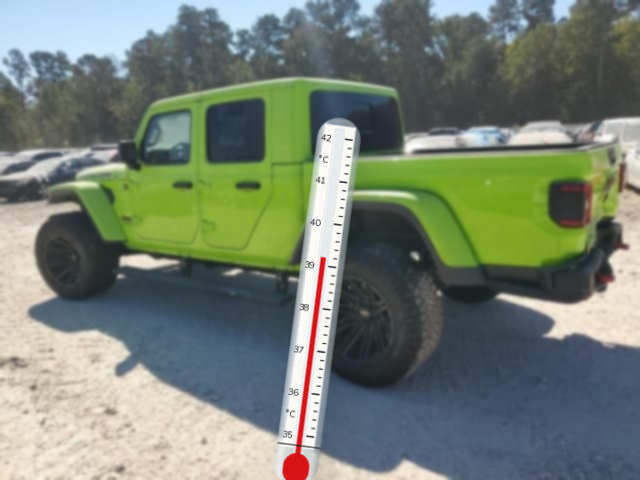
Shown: value=39.2 unit=°C
